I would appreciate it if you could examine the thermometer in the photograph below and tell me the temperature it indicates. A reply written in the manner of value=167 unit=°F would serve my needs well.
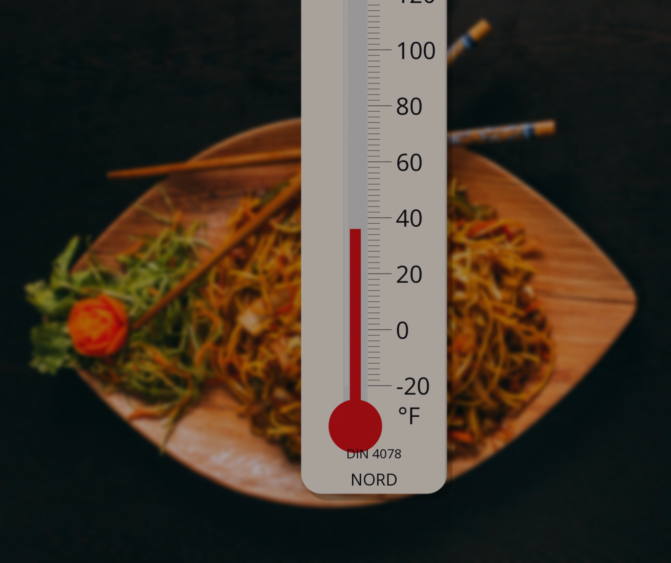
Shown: value=36 unit=°F
